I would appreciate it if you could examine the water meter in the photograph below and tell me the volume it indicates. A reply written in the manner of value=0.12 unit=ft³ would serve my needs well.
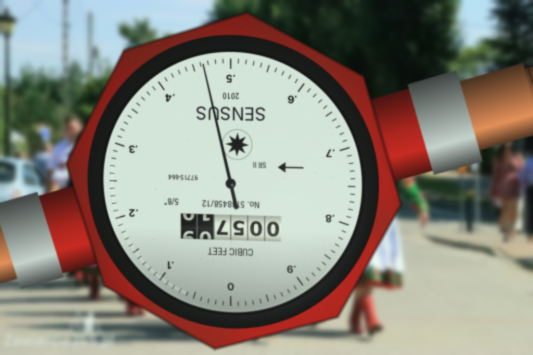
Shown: value=5709.46 unit=ft³
